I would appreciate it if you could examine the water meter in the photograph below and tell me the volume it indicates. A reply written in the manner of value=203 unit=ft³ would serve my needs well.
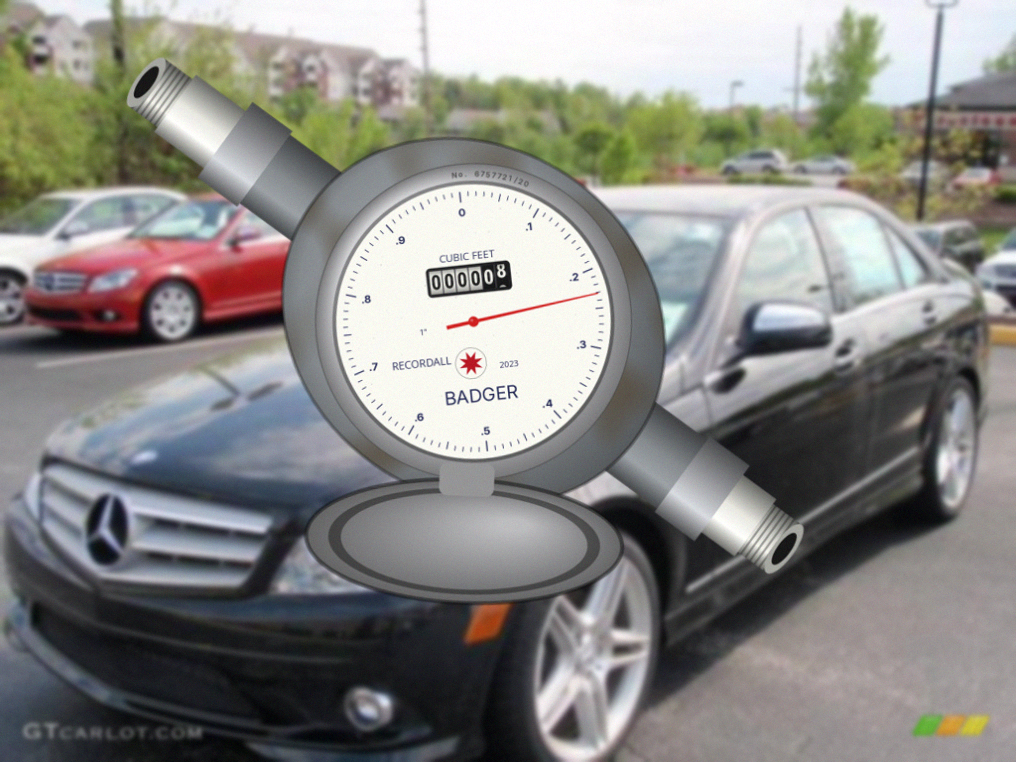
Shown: value=8.23 unit=ft³
